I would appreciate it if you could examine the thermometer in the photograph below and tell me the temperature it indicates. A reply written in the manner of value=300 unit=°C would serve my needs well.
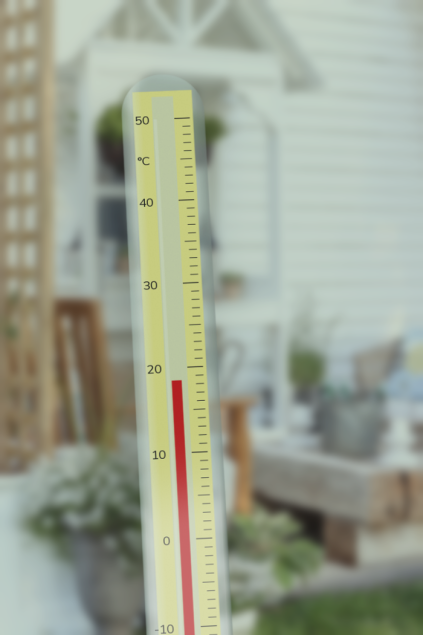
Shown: value=18.5 unit=°C
